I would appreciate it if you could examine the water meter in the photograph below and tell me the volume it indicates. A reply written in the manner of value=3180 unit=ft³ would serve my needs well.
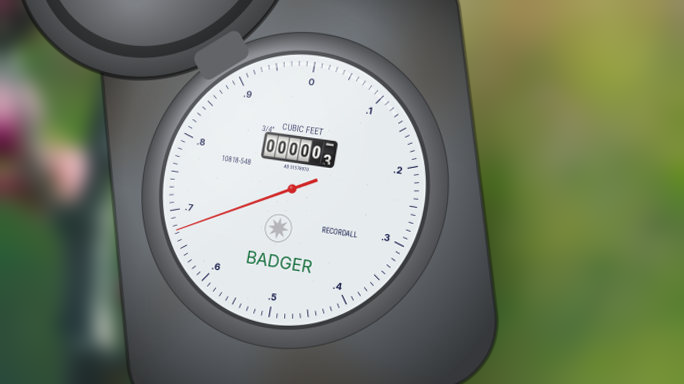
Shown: value=2.67 unit=ft³
